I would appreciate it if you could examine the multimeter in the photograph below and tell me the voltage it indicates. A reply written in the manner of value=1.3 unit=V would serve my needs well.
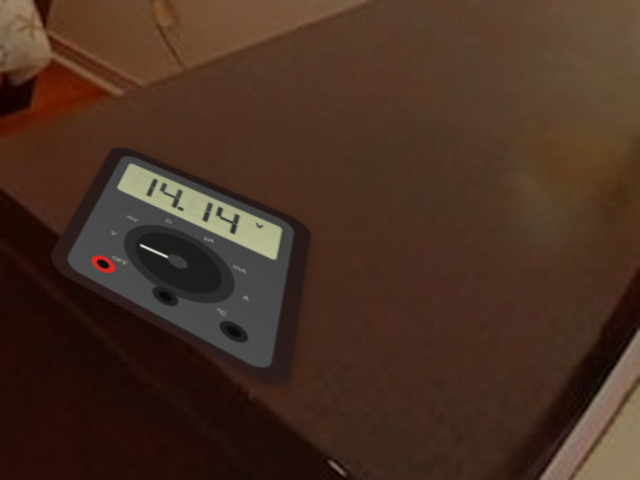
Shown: value=14.14 unit=V
